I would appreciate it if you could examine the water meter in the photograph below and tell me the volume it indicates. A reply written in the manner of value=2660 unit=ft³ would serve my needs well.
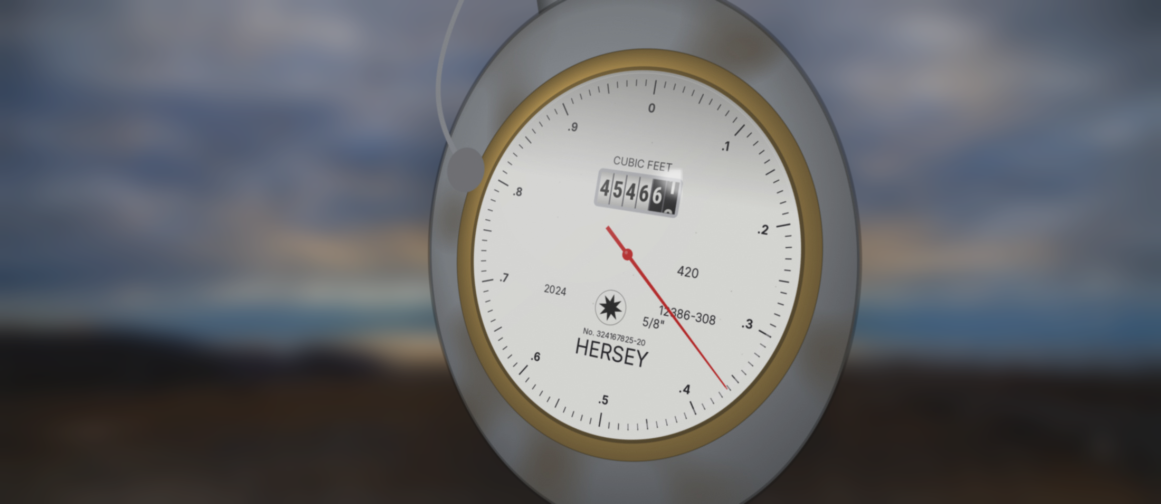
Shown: value=454661.36 unit=ft³
